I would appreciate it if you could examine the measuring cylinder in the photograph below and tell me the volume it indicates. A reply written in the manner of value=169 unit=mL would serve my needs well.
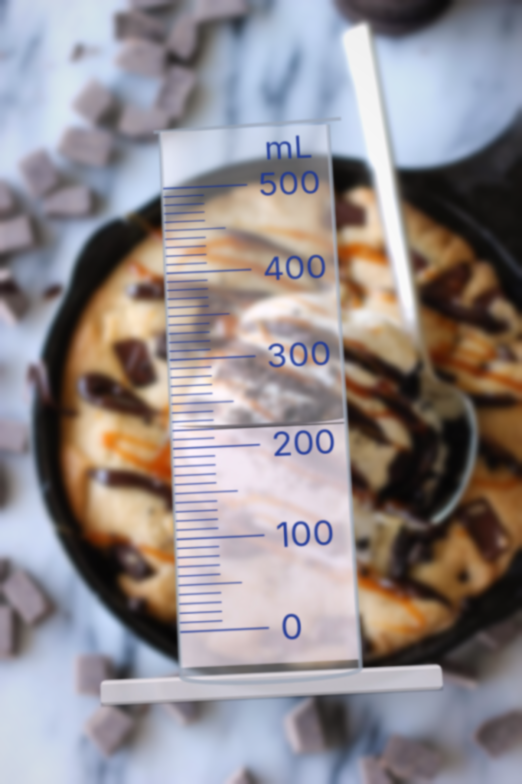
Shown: value=220 unit=mL
